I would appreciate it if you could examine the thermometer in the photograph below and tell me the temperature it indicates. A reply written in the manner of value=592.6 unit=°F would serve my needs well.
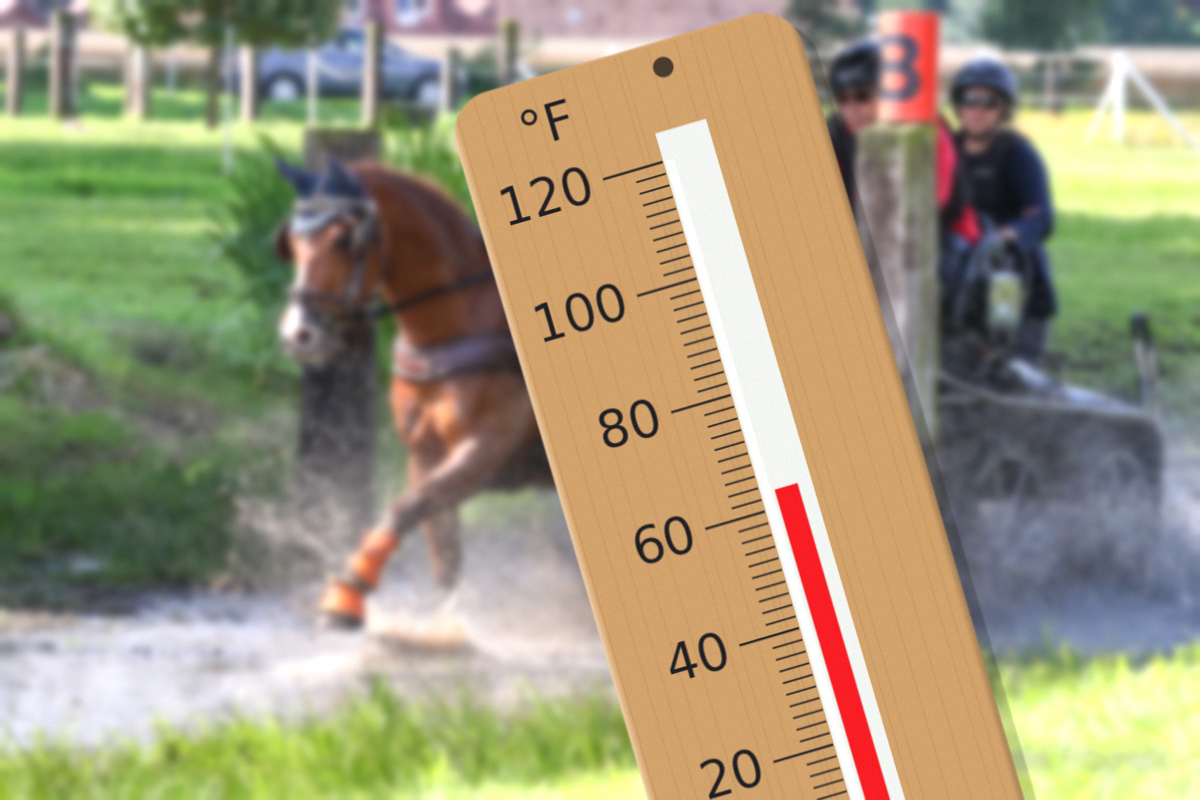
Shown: value=63 unit=°F
